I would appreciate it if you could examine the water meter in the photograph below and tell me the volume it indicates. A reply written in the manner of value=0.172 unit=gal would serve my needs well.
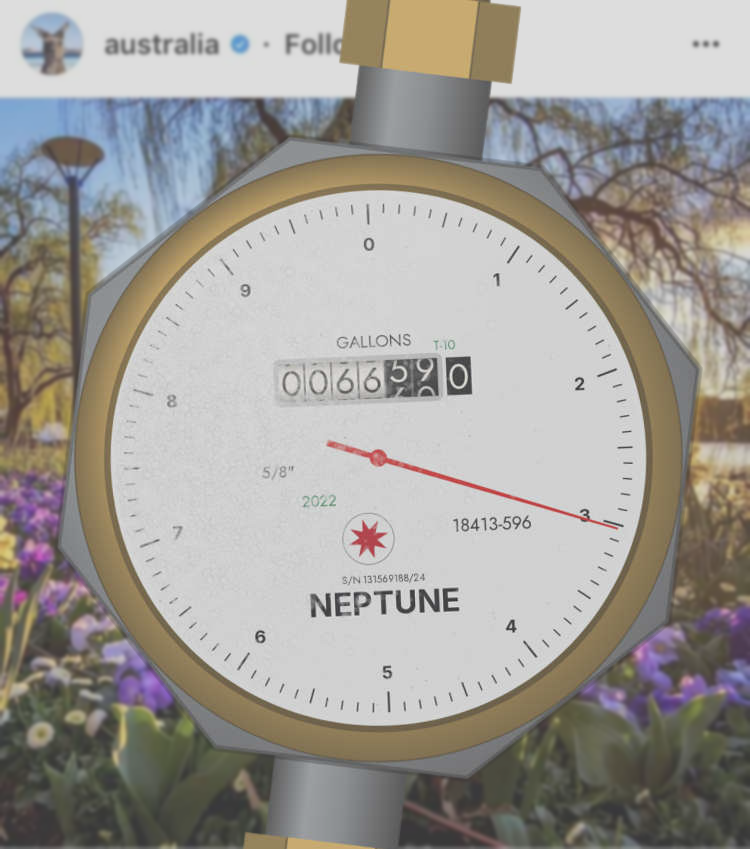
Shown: value=66593.0 unit=gal
